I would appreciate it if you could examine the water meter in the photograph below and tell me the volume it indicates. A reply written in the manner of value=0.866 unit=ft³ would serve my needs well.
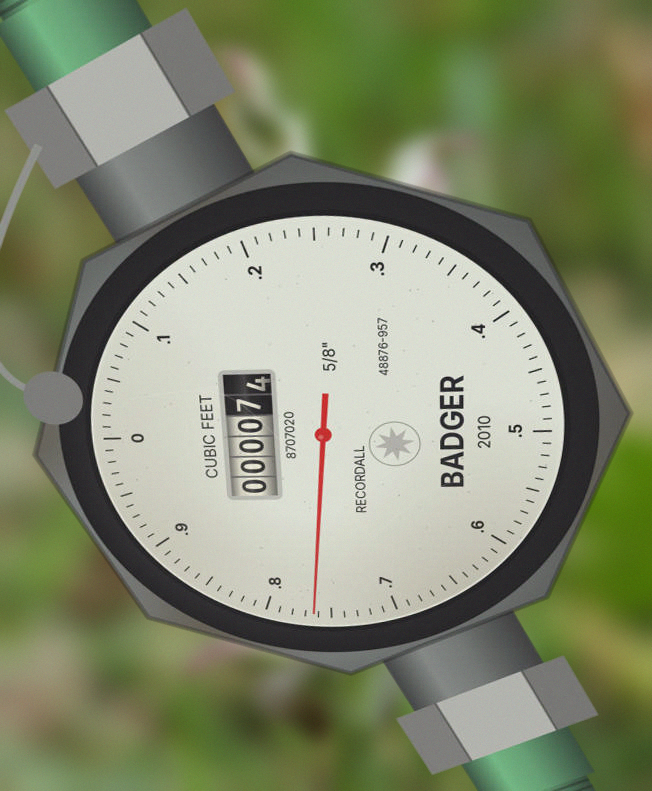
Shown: value=73.76 unit=ft³
